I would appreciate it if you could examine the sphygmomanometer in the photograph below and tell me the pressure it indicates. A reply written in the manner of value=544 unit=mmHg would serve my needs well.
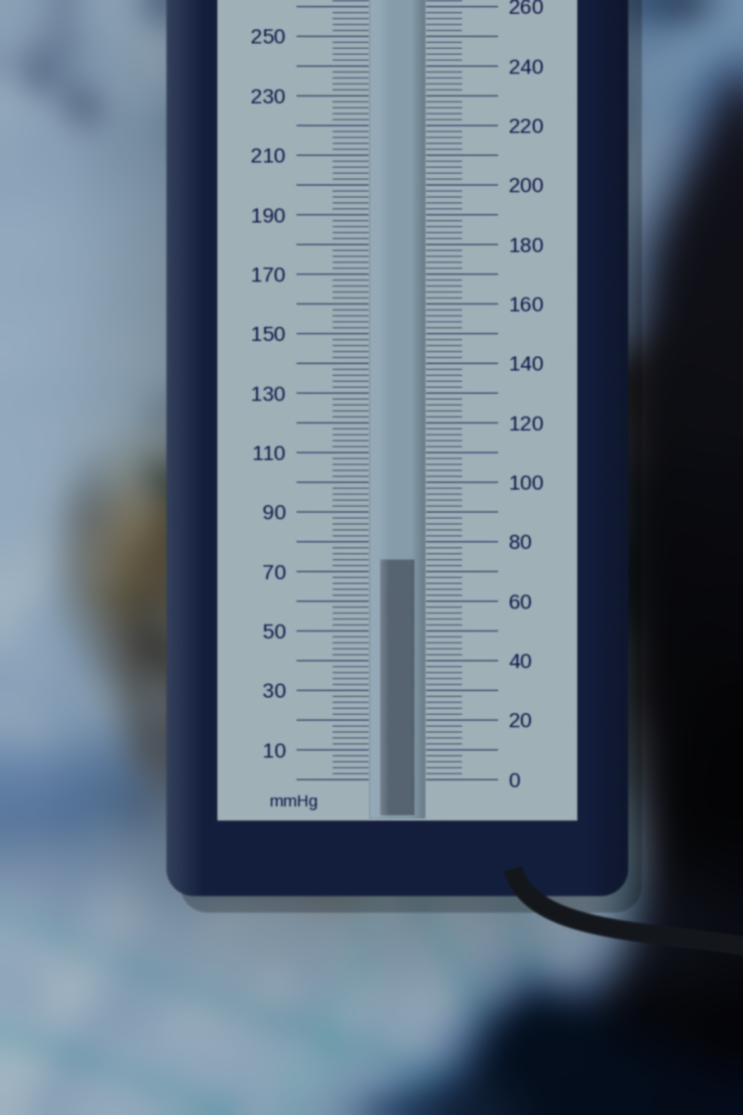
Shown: value=74 unit=mmHg
